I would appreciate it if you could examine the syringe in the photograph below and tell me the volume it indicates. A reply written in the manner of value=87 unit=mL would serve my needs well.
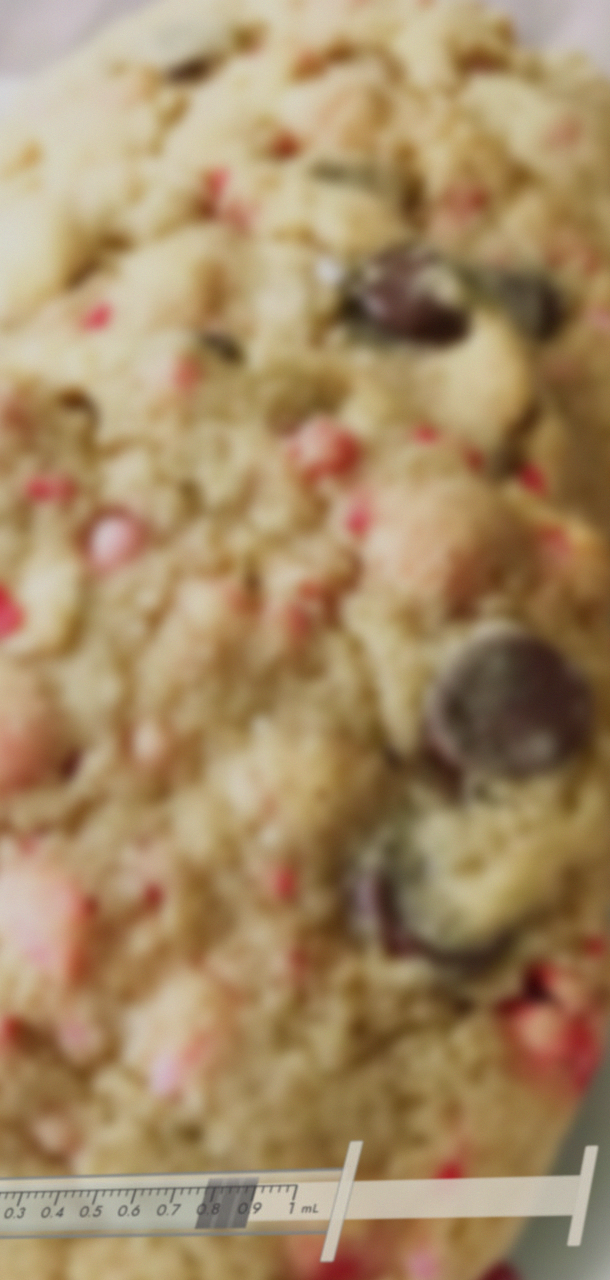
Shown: value=0.78 unit=mL
